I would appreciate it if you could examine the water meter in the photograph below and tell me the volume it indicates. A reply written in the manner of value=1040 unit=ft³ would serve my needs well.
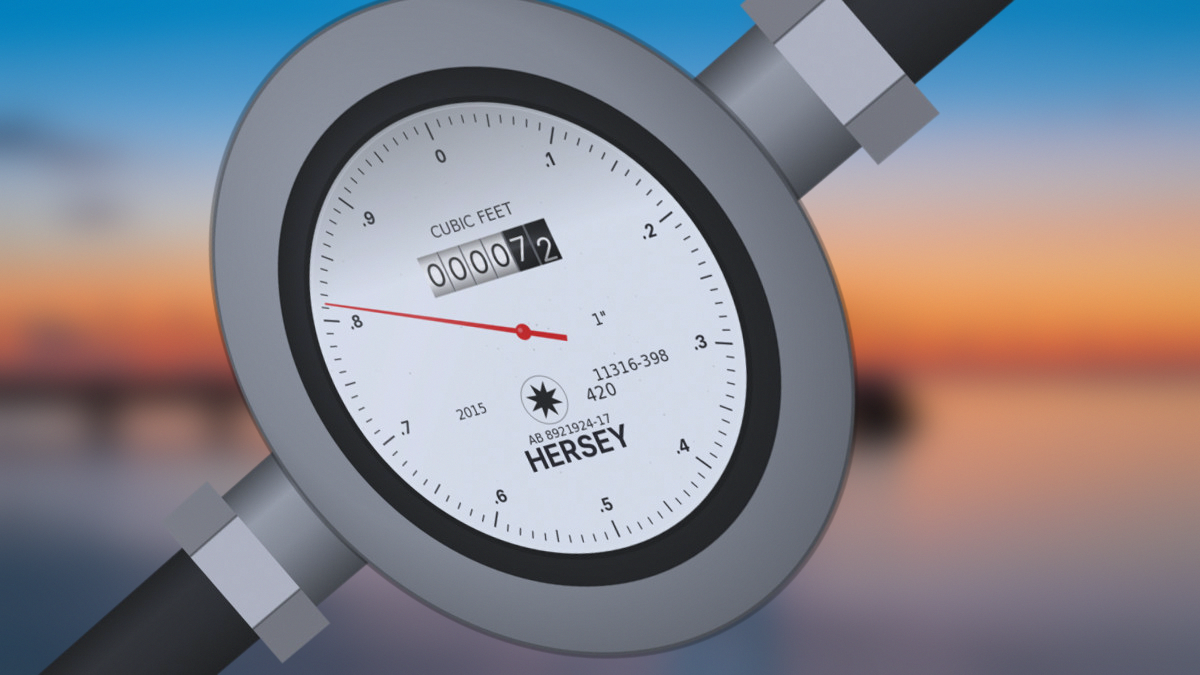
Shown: value=71.81 unit=ft³
